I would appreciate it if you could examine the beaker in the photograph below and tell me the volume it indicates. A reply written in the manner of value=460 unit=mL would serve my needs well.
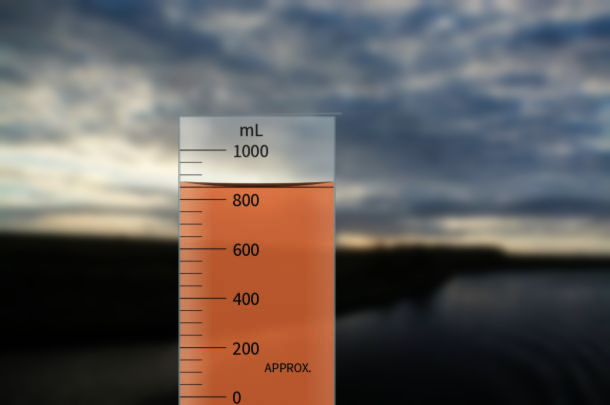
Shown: value=850 unit=mL
